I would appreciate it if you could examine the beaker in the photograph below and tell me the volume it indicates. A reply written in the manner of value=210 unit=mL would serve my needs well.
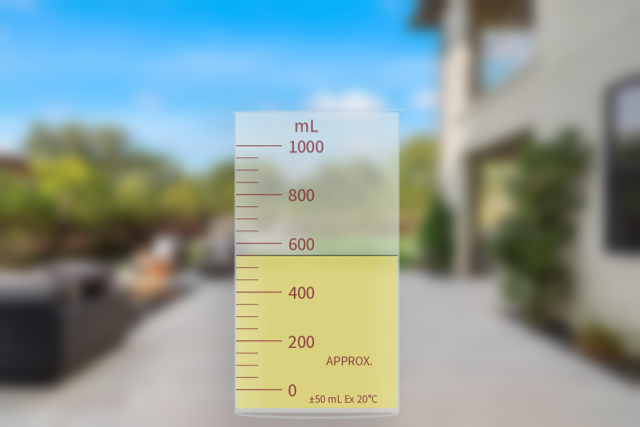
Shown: value=550 unit=mL
